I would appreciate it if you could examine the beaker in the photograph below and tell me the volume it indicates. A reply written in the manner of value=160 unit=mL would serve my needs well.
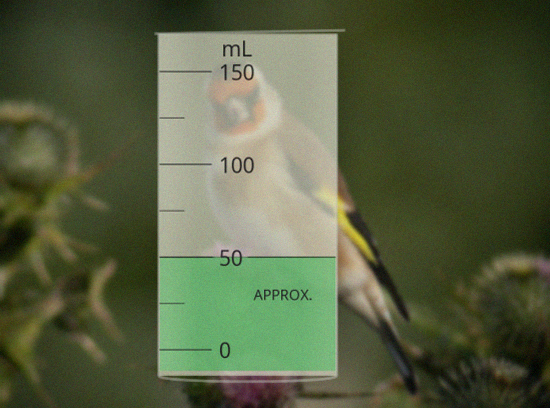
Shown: value=50 unit=mL
